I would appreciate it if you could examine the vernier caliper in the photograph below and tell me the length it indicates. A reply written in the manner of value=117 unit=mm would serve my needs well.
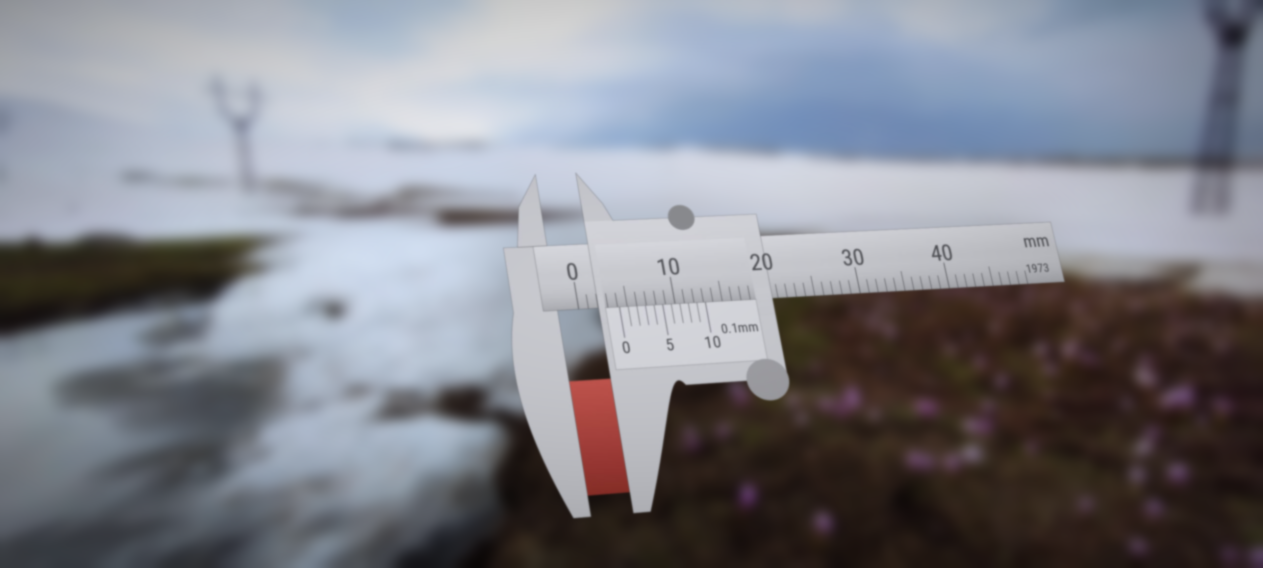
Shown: value=4.2 unit=mm
